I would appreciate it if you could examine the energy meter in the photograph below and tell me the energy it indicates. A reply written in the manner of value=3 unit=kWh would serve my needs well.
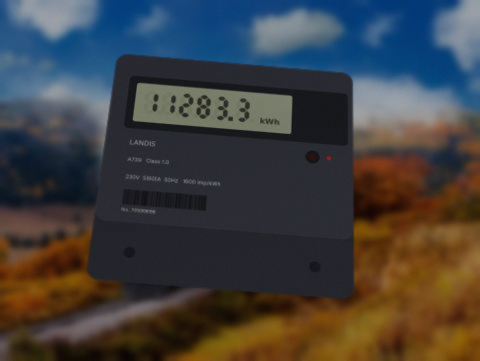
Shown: value=11283.3 unit=kWh
